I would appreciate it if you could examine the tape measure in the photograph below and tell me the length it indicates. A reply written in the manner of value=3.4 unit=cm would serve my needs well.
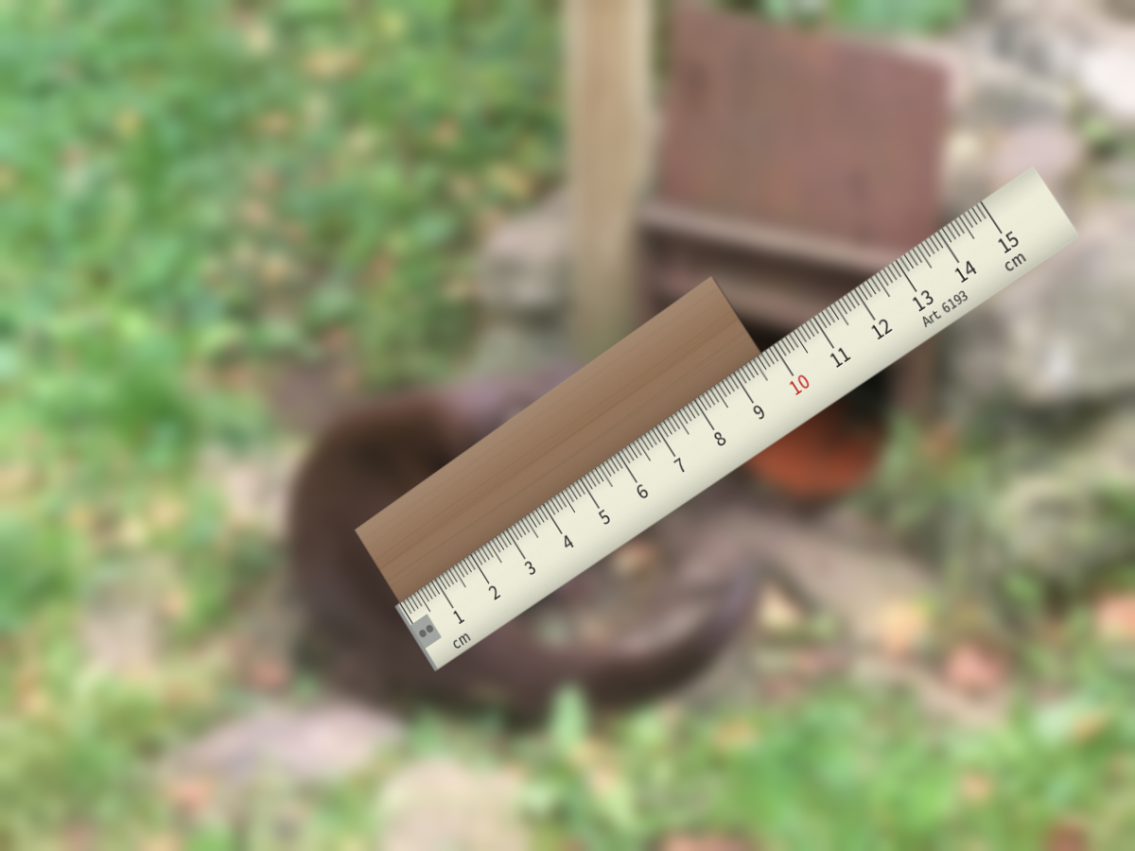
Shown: value=9.7 unit=cm
